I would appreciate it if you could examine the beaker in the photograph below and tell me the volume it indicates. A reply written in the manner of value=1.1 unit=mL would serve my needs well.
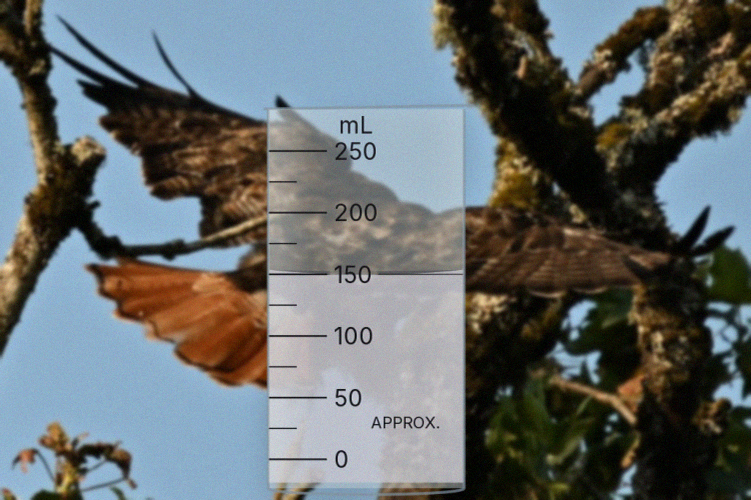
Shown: value=150 unit=mL
